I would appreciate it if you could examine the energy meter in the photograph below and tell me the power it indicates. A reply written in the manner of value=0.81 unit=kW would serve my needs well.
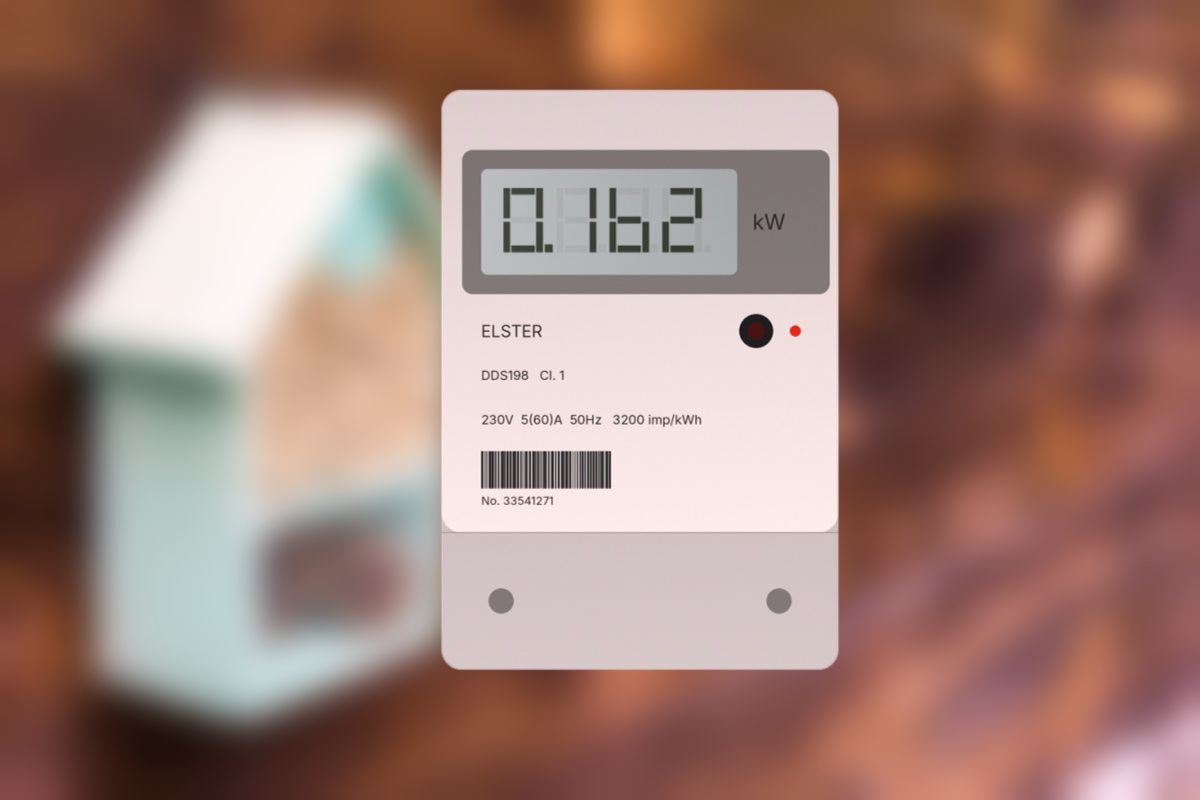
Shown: value=0.162 unit=kW
